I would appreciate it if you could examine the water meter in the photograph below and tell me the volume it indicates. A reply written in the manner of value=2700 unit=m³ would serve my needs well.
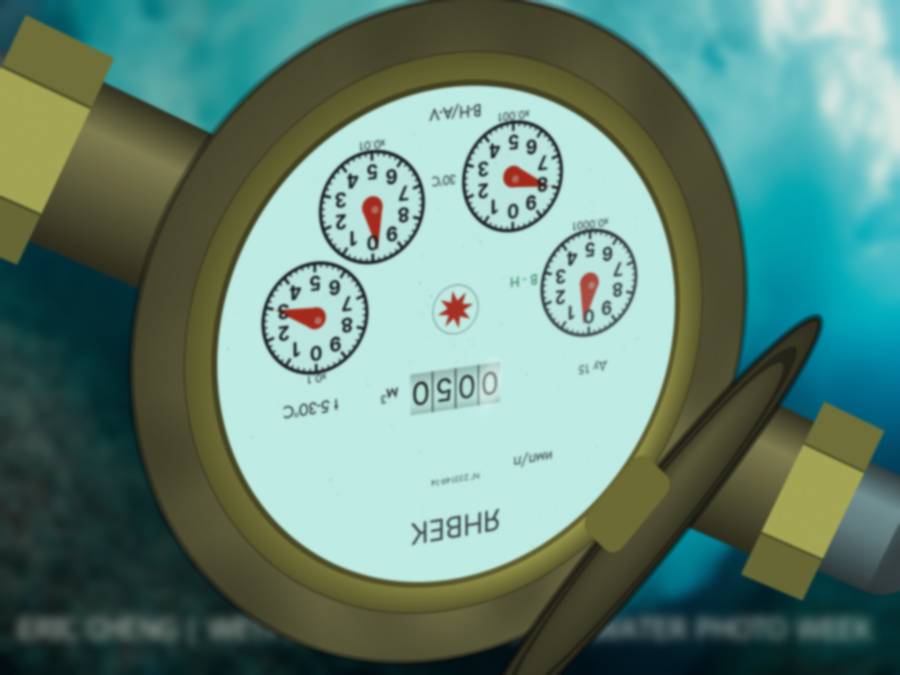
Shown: value=50.2980 unit=m³
